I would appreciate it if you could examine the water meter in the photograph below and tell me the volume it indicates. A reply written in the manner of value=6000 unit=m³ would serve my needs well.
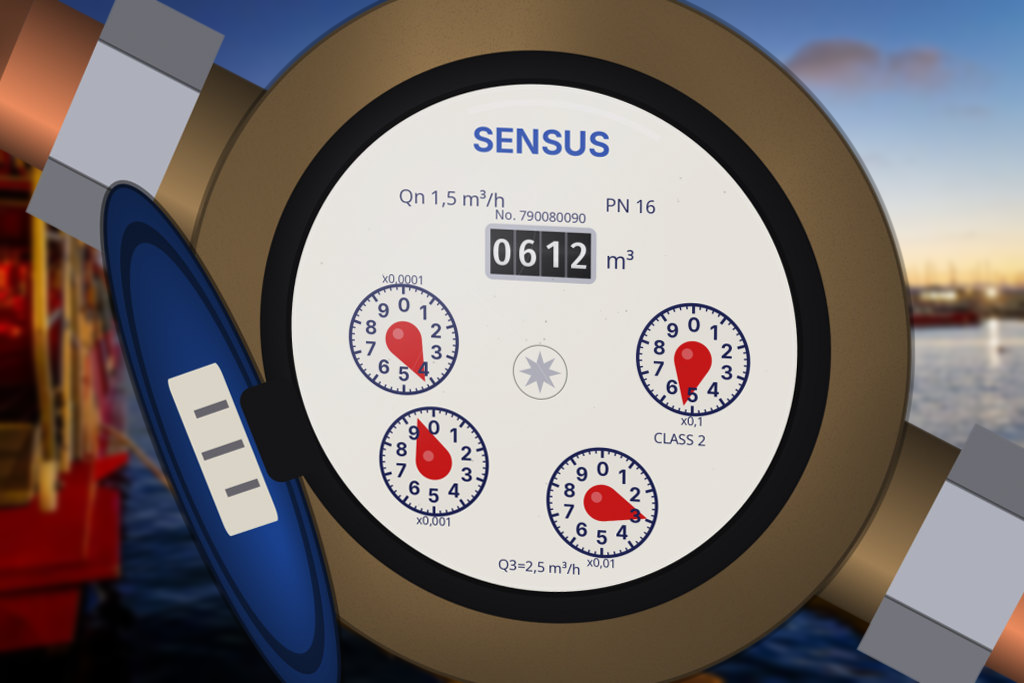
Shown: value=612.5294 unit=m³
